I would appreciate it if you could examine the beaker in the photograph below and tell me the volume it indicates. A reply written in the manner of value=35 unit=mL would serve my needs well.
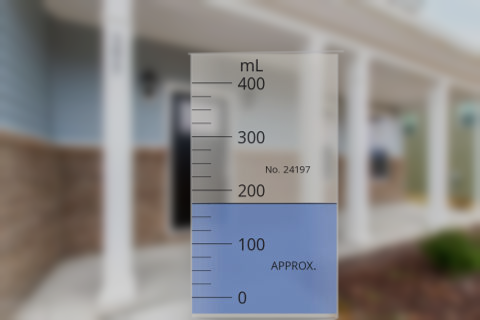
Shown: value=175 unit=mL
